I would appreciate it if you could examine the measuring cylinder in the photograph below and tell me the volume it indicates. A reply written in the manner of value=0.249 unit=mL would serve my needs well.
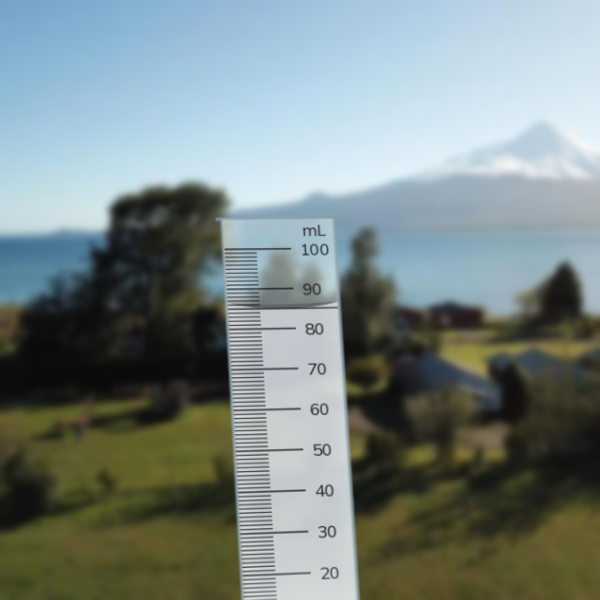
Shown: value=85 unit=mL
